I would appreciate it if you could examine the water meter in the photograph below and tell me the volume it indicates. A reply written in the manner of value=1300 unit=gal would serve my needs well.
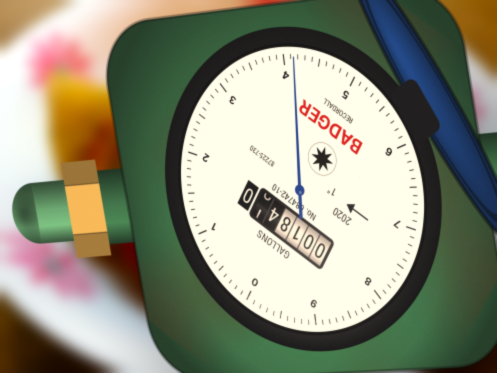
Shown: value=18414.1 unit=gal
